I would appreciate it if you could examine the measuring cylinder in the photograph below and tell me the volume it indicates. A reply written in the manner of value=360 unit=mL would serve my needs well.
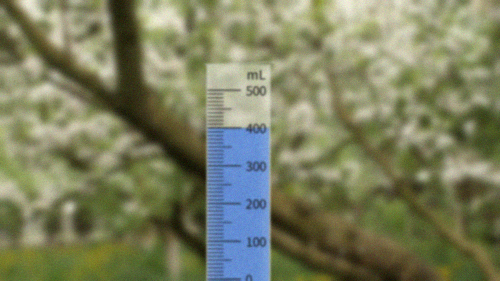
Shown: value=400 unit=mL
